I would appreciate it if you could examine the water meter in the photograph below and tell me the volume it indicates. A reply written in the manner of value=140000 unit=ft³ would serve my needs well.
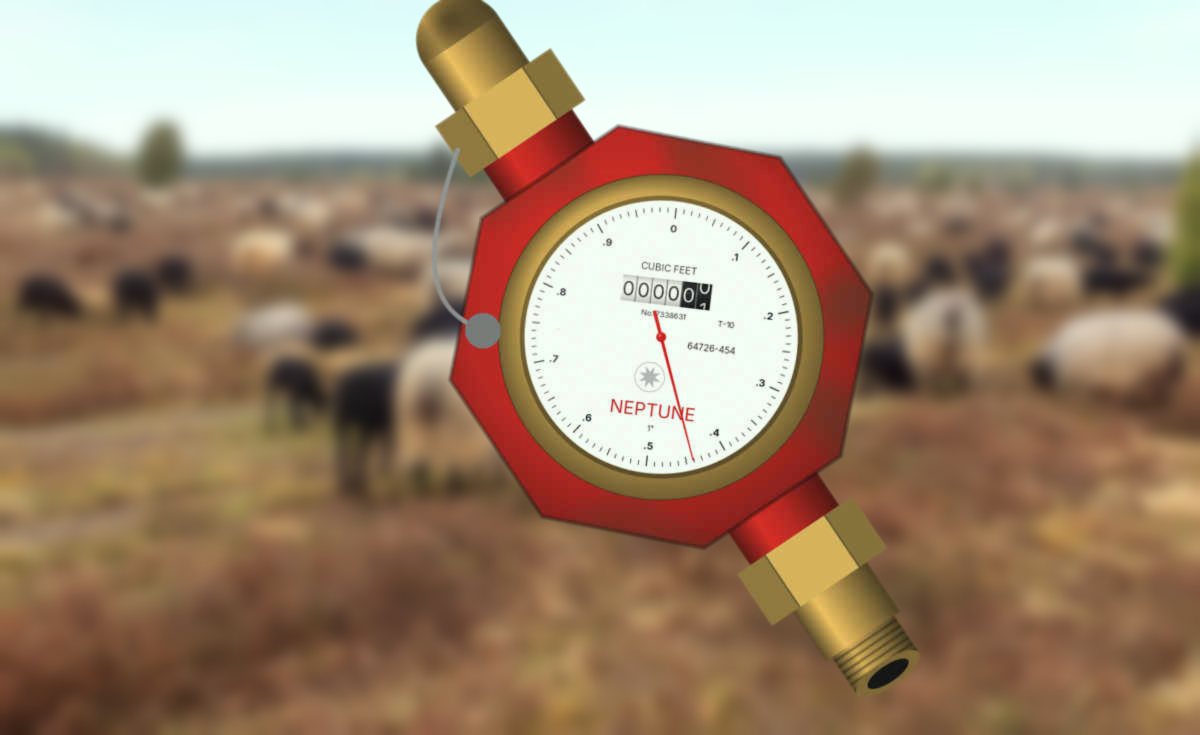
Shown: value=0.44 unit=ft³
